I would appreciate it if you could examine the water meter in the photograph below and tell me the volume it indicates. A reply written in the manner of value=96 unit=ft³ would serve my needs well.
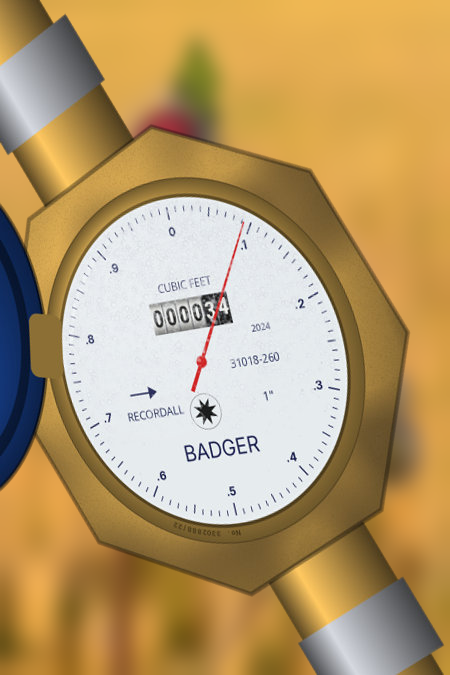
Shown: value=34.09 unit=ft³
